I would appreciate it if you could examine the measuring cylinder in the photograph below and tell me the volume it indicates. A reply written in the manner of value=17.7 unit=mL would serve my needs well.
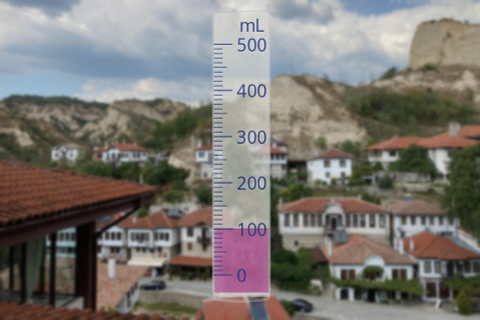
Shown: value=100 unit=mL
